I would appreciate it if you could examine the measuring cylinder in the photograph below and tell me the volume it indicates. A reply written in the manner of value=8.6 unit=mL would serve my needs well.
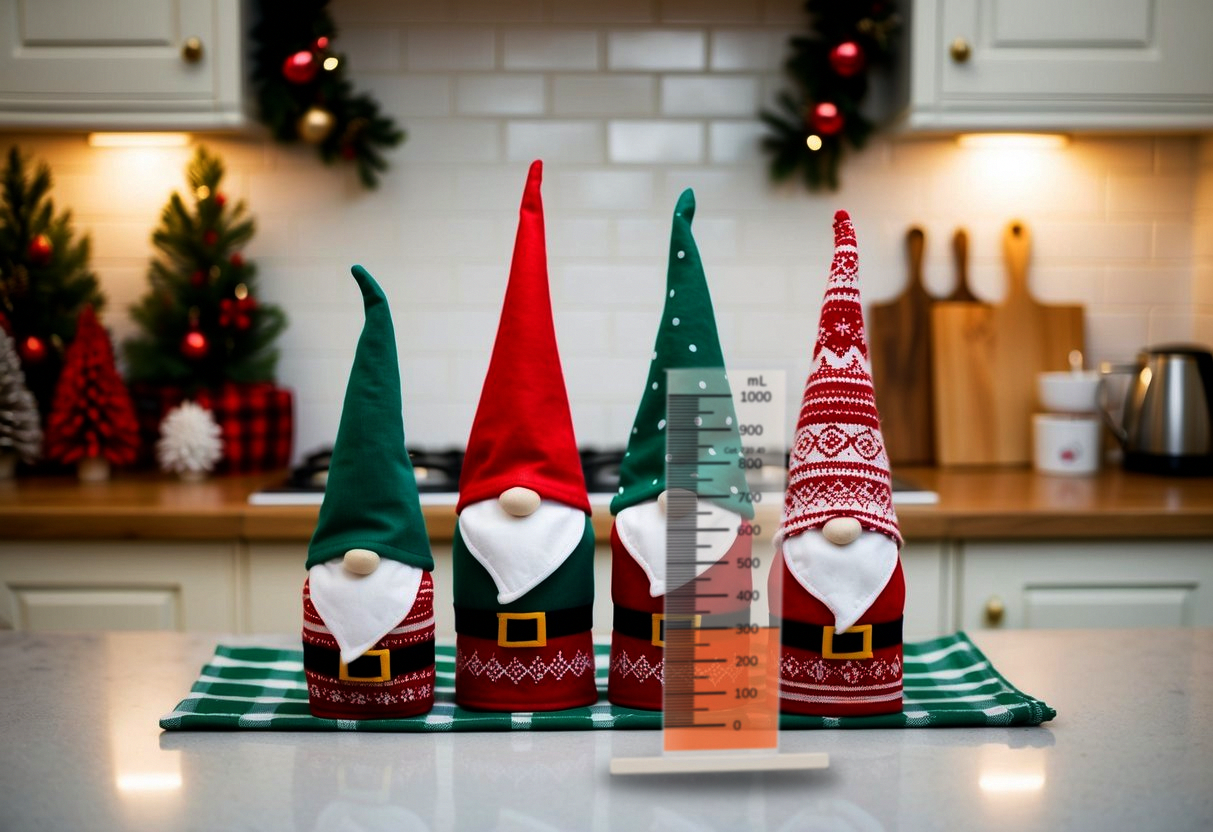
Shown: value=300 unit=mL
